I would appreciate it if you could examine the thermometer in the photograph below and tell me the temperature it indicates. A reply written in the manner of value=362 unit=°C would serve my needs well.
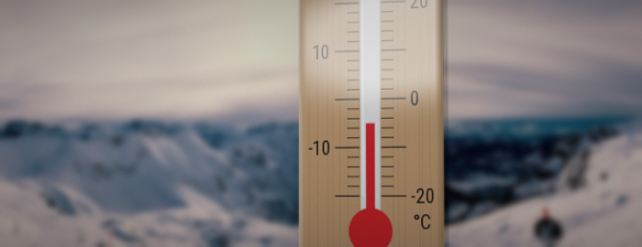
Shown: value=-5 unit=°C
